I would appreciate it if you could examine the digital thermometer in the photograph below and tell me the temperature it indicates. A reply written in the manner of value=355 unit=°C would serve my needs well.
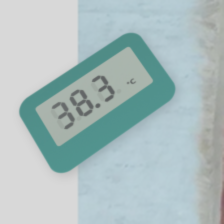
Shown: value=38.3 unit=°C
